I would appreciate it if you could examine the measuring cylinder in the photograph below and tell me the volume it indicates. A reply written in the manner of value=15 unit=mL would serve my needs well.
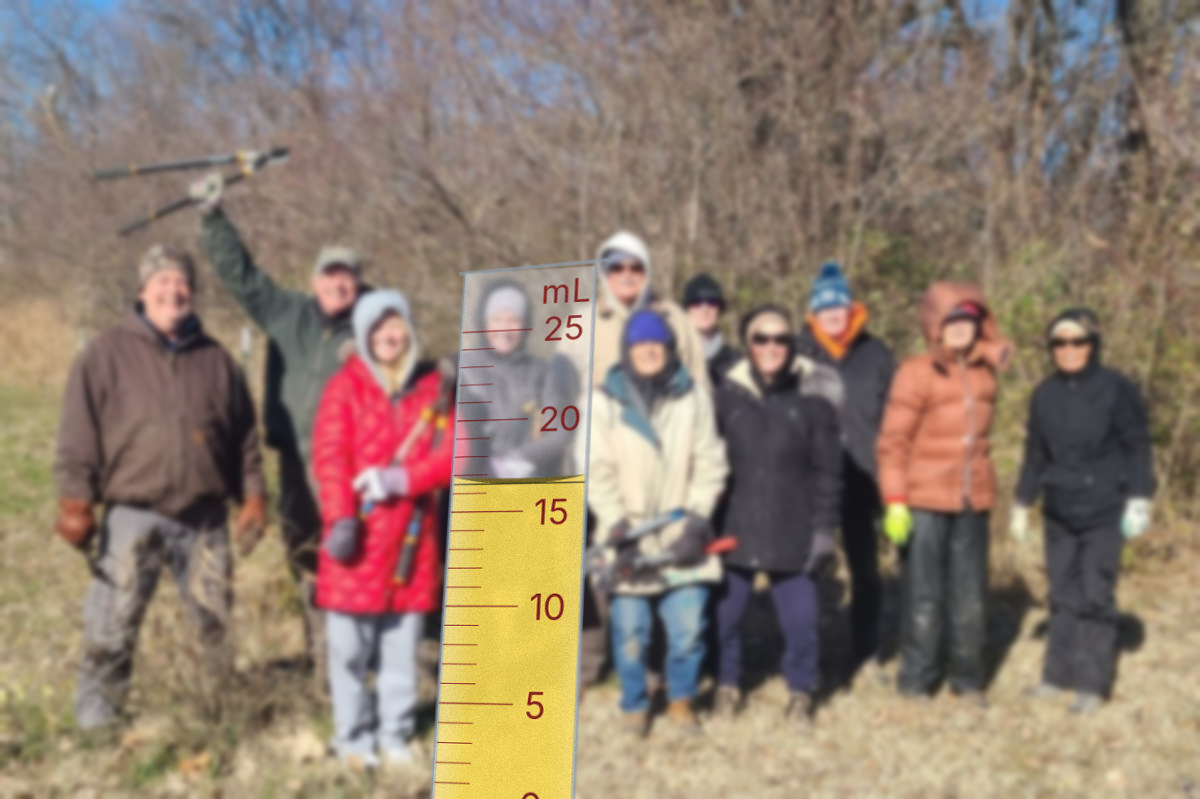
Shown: value=16.5 unit=mL
